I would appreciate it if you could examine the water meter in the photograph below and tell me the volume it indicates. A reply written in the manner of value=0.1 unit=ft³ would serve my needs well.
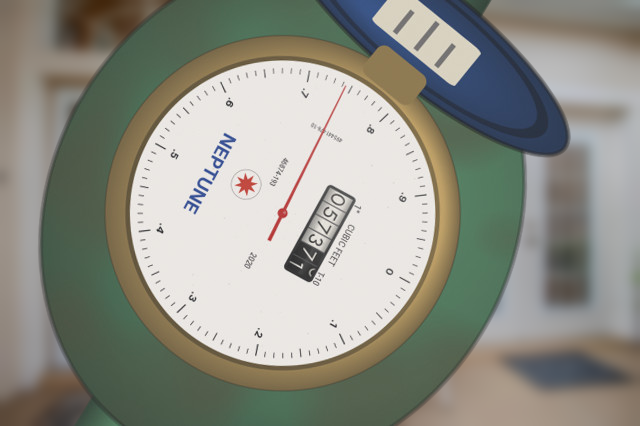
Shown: value=57370.74 unit=ft³
